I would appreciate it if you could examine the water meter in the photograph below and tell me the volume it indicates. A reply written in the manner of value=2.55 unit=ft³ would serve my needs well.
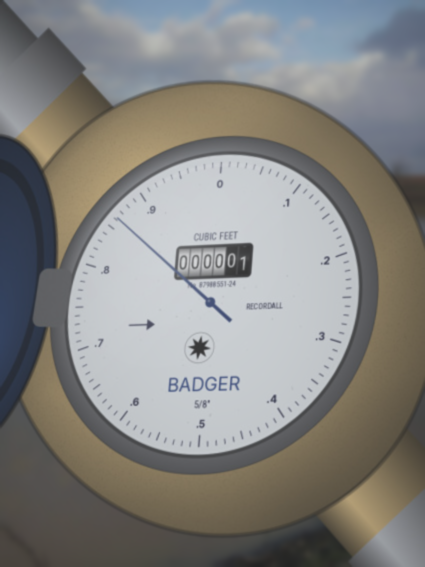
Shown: value=0.86 unit=ft³
